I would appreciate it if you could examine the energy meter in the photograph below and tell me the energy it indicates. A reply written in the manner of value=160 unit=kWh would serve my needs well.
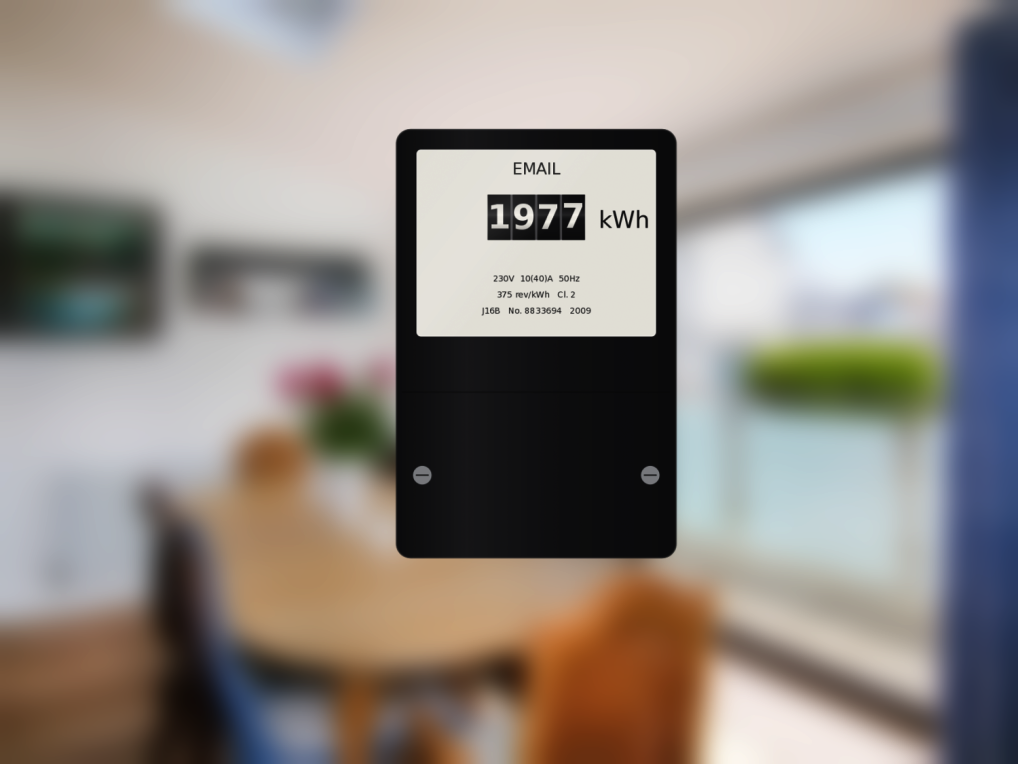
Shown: value=1977 unit=kWh
